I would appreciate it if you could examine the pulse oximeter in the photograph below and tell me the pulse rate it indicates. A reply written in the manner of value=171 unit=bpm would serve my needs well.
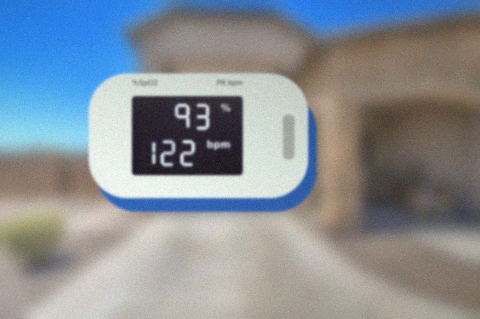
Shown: value=122 unit=bpm
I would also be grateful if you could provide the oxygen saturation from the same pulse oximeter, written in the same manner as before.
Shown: value=93 unit=%
